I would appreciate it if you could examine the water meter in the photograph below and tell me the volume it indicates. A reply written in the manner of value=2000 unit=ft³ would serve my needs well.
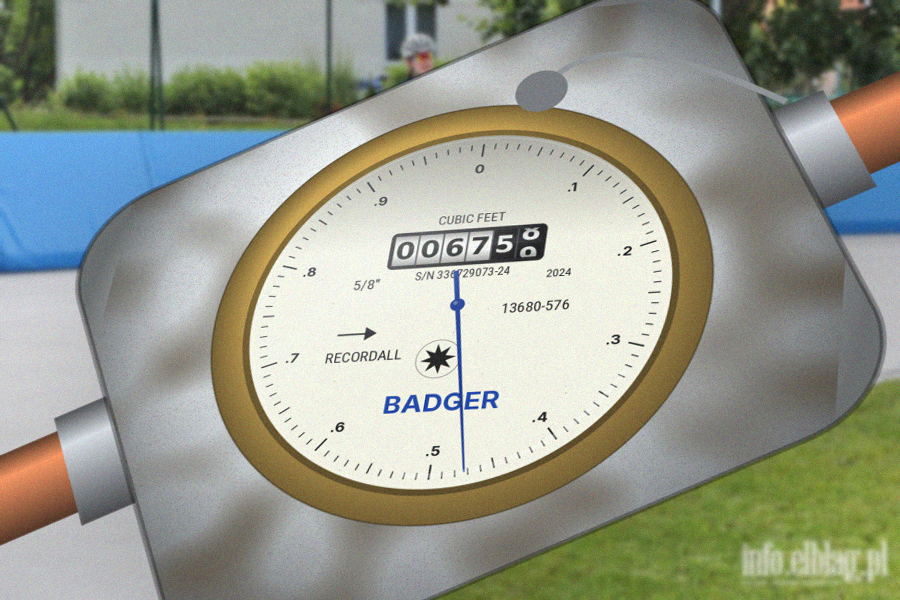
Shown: value=6758.47 unit=ft³
